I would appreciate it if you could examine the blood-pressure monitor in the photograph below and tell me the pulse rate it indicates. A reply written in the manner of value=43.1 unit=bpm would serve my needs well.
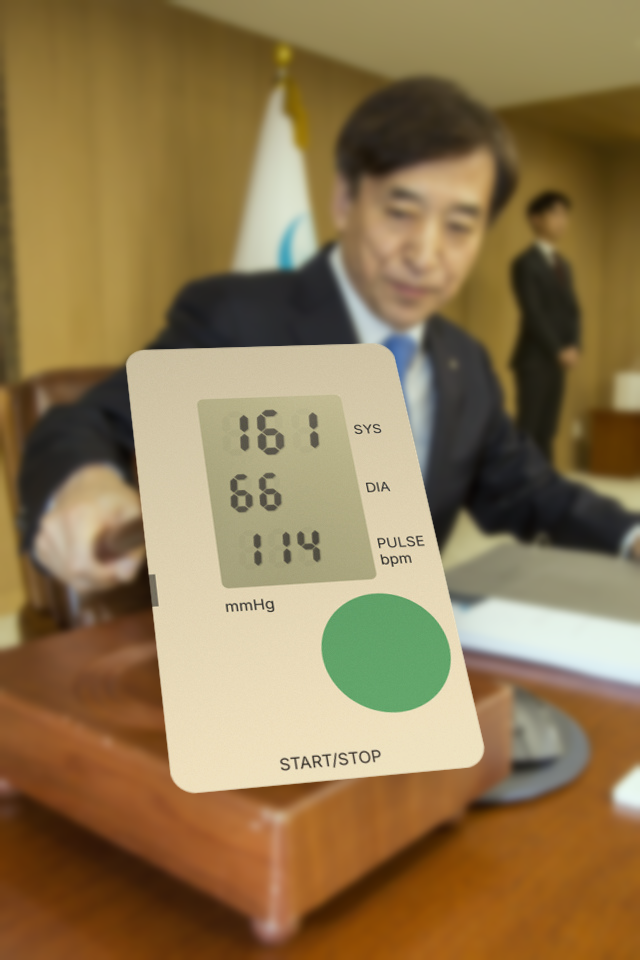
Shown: value=114 unit=bpm
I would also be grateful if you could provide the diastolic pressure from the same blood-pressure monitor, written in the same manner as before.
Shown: value=66 unit=mmHg
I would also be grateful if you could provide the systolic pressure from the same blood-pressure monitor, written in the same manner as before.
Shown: value=161 unit=mmHg
